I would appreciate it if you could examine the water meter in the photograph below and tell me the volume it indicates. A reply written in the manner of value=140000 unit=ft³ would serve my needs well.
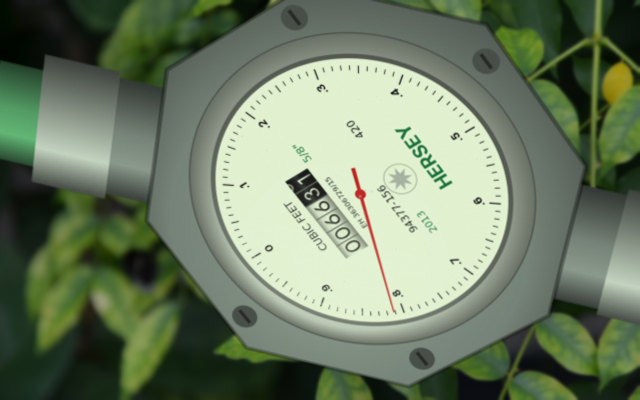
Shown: value=6630.81 unit=ft³
